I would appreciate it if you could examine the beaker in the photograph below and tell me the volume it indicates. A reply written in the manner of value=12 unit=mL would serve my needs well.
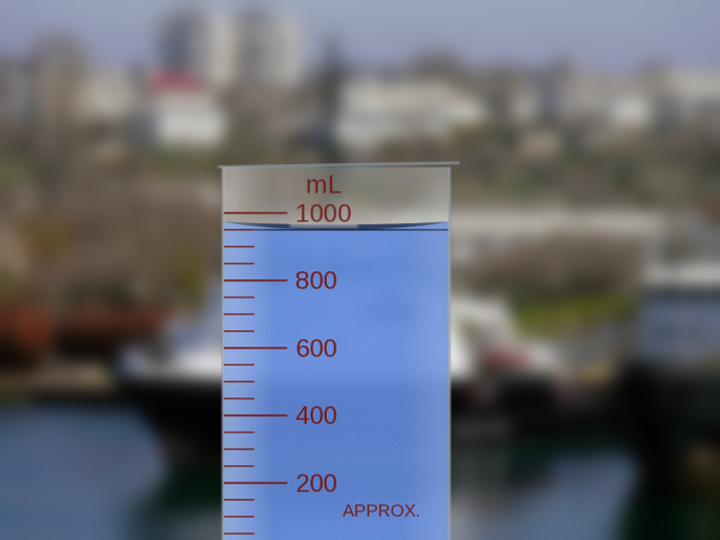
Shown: value=950 unit=mL
